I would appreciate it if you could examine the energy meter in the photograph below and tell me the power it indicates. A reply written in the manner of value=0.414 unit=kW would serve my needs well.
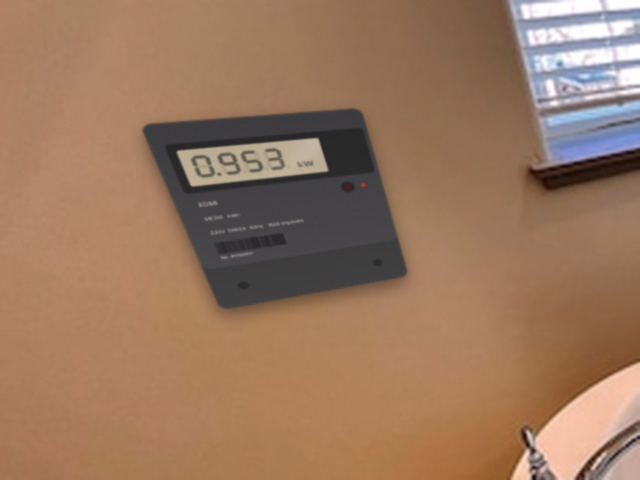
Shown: value=0.953 unit=kW
